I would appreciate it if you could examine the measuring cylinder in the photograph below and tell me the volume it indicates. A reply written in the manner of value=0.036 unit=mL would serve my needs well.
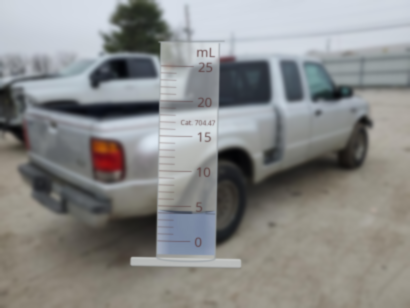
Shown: value=4 unit=mL
